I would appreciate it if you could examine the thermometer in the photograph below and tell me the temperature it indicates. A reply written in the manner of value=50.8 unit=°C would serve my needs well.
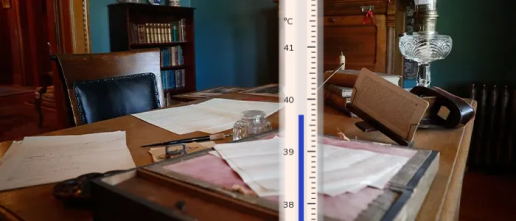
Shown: value=39.7 unit=°C
